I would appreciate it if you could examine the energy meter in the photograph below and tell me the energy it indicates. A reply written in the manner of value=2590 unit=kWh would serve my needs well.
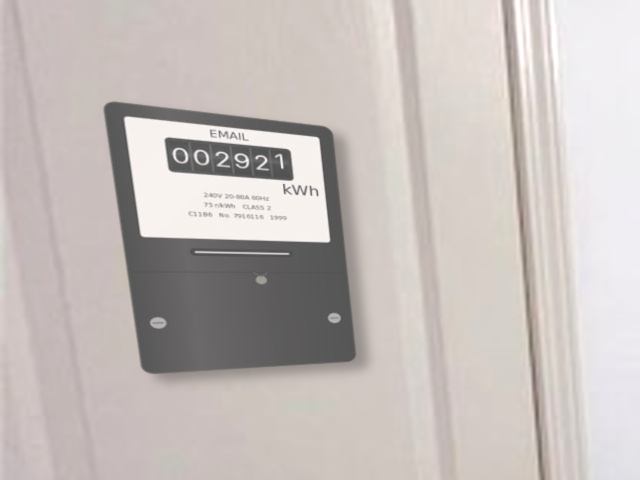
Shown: value=2921 unit=kWh
